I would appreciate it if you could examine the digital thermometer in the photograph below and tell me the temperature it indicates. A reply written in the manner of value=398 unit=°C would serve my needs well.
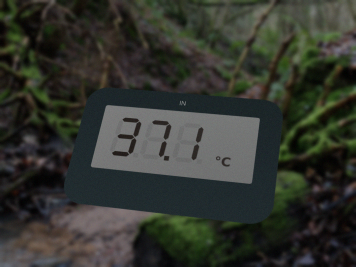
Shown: value=37.1 unit=°C
